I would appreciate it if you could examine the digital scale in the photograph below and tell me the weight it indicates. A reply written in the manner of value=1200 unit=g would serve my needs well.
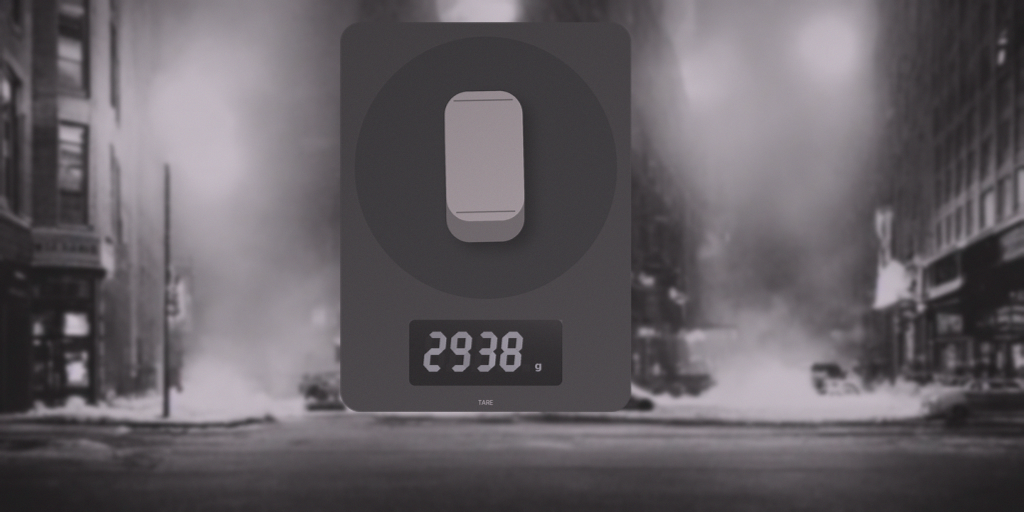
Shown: value=2938 unit=g
